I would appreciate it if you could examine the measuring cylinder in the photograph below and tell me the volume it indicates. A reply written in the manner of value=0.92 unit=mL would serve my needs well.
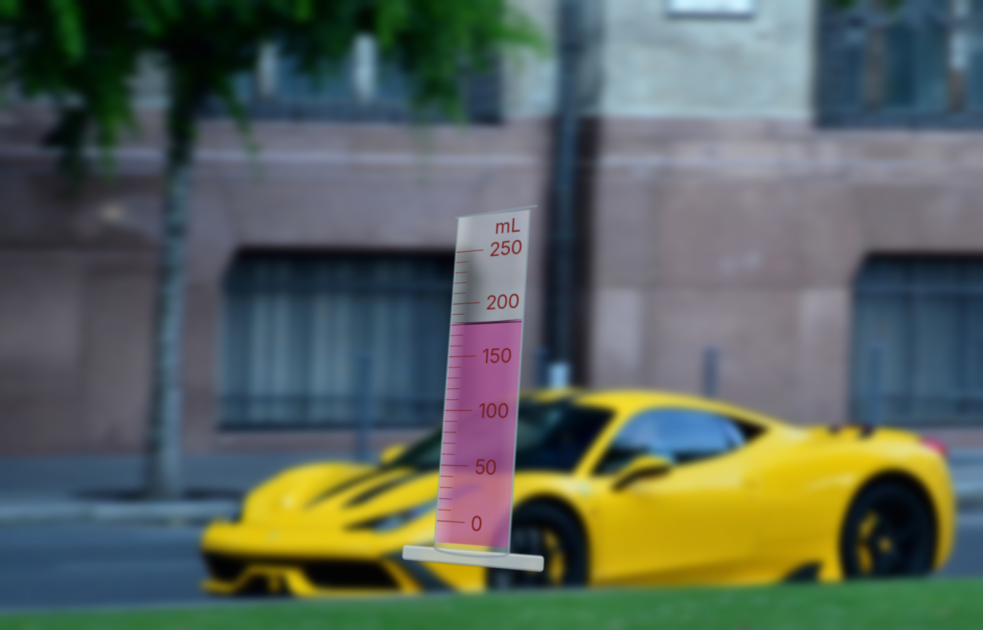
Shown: value=180 unit=mL
